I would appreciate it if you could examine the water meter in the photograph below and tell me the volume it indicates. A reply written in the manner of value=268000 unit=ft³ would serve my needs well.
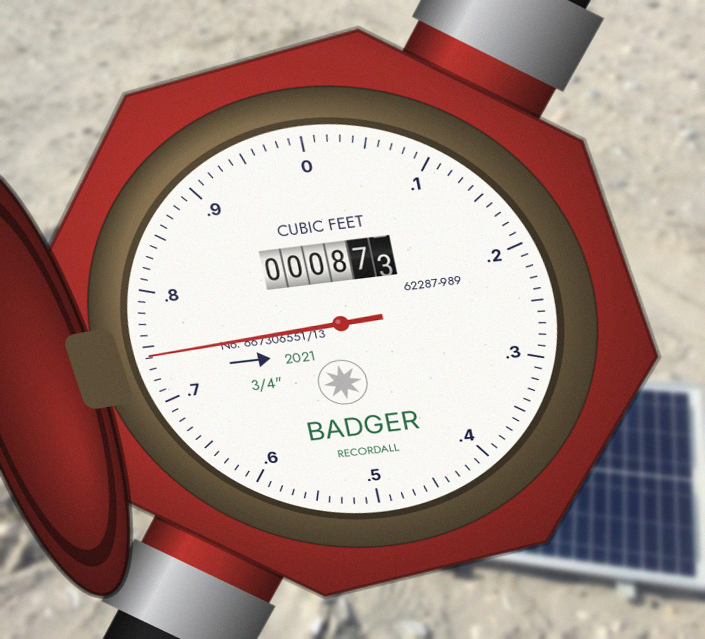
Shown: value=872.74 unit=ft³
